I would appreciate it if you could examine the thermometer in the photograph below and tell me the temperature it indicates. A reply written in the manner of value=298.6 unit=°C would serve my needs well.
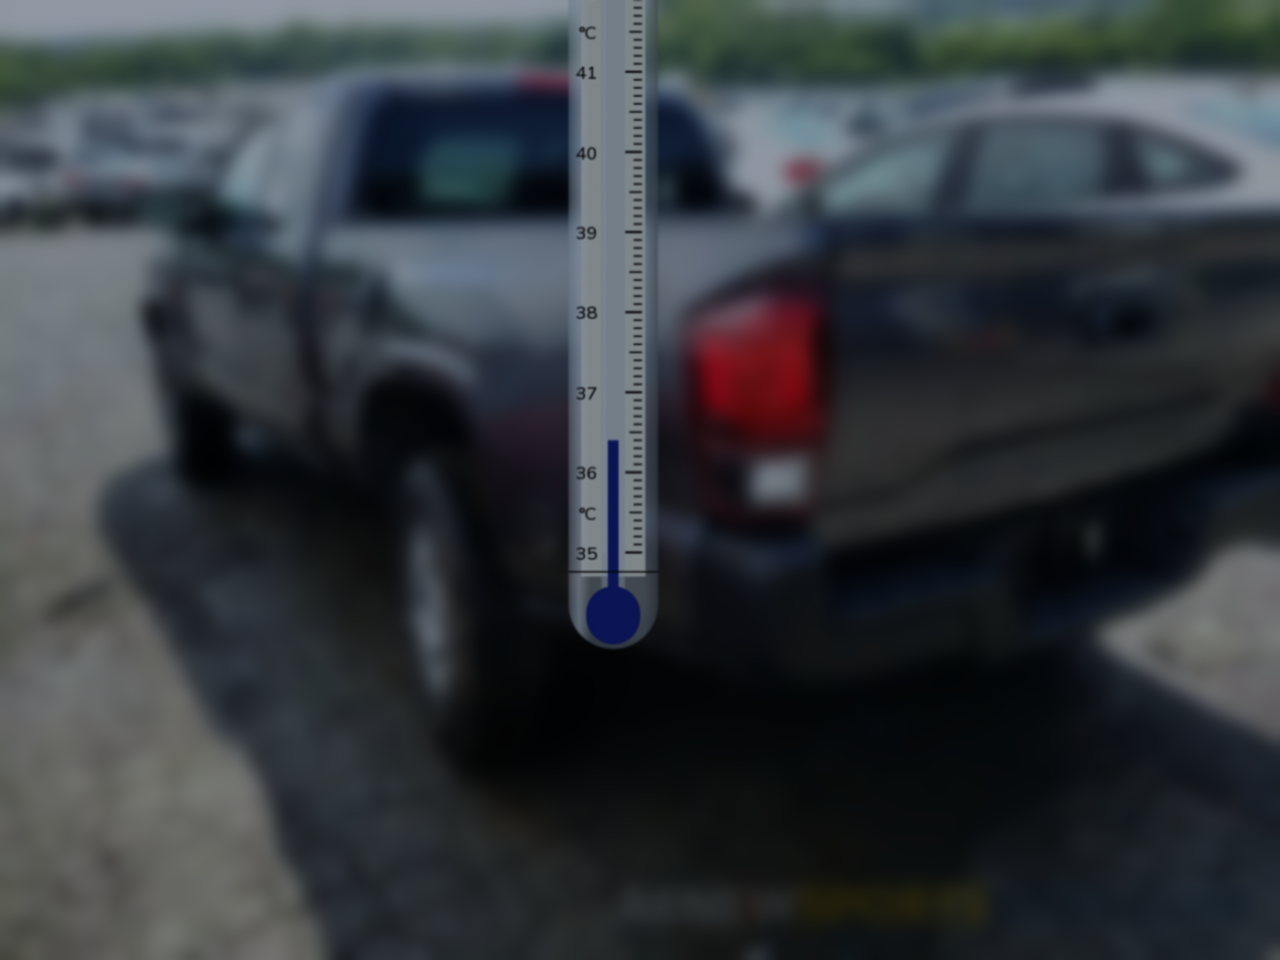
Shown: value=36.4 unit=°C
